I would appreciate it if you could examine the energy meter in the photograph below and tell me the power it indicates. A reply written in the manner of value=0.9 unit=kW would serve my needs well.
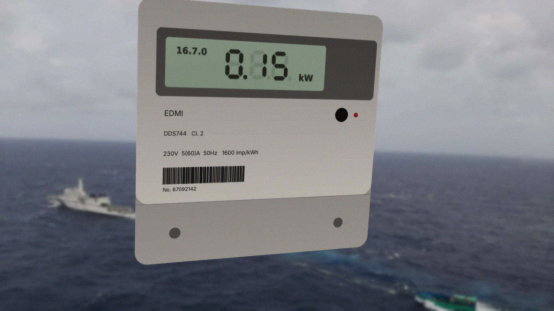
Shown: value=0.15 unit=kW
